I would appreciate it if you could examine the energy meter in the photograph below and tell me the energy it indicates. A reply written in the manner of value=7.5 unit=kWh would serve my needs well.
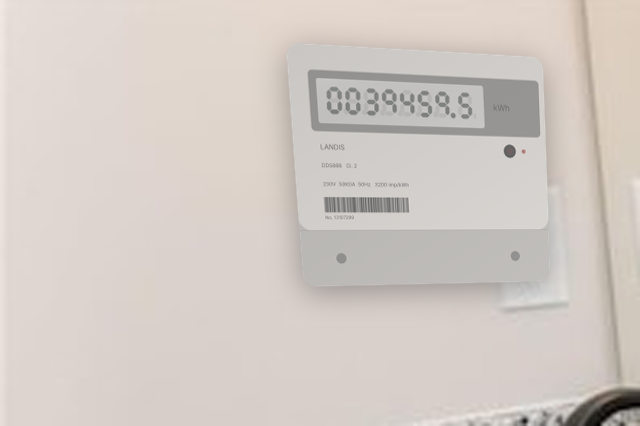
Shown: value=39459.5 unit=kWh
